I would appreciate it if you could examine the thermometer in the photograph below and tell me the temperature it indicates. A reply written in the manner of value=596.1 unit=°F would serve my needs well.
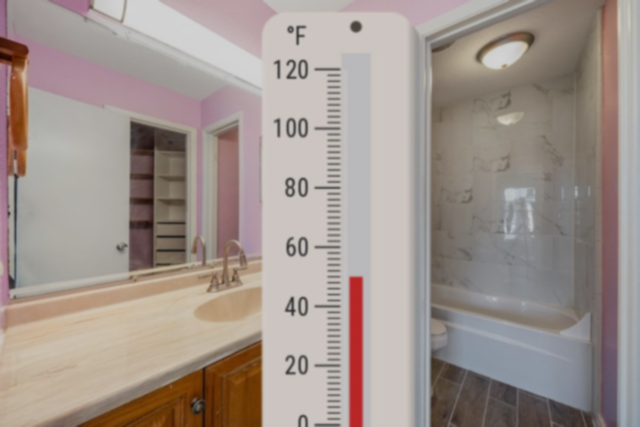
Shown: value=50 unit=°F
